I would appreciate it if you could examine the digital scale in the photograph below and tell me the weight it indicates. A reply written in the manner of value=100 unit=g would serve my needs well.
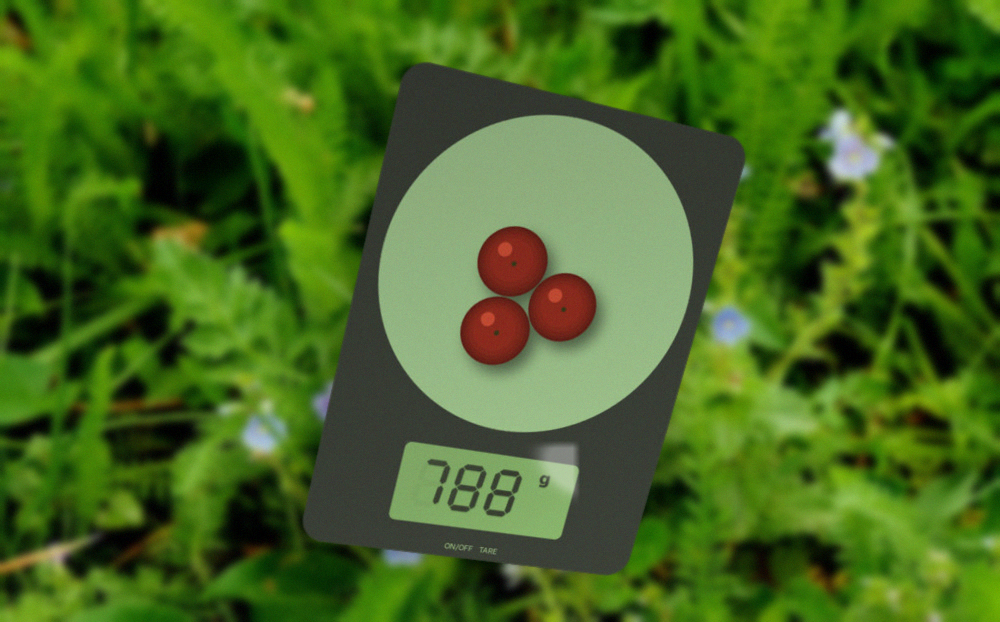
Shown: value=788 unit=g
